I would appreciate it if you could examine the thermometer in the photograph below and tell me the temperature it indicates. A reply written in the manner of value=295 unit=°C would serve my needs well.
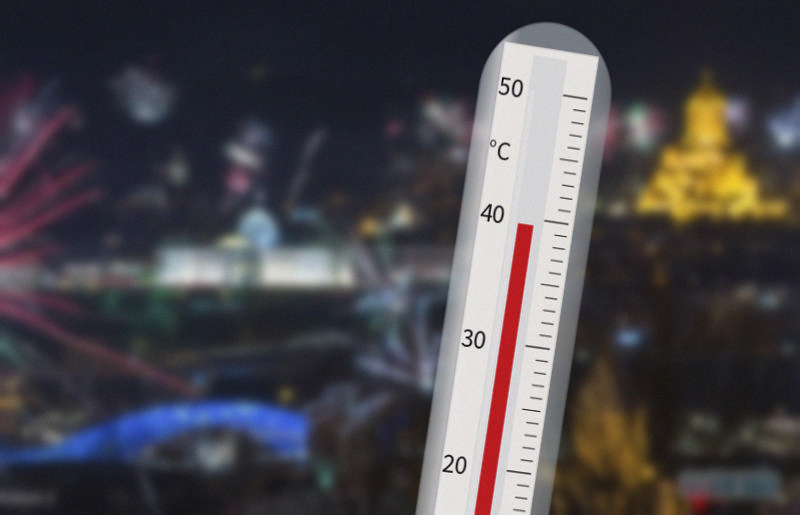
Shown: value=39.5 unit=°C
